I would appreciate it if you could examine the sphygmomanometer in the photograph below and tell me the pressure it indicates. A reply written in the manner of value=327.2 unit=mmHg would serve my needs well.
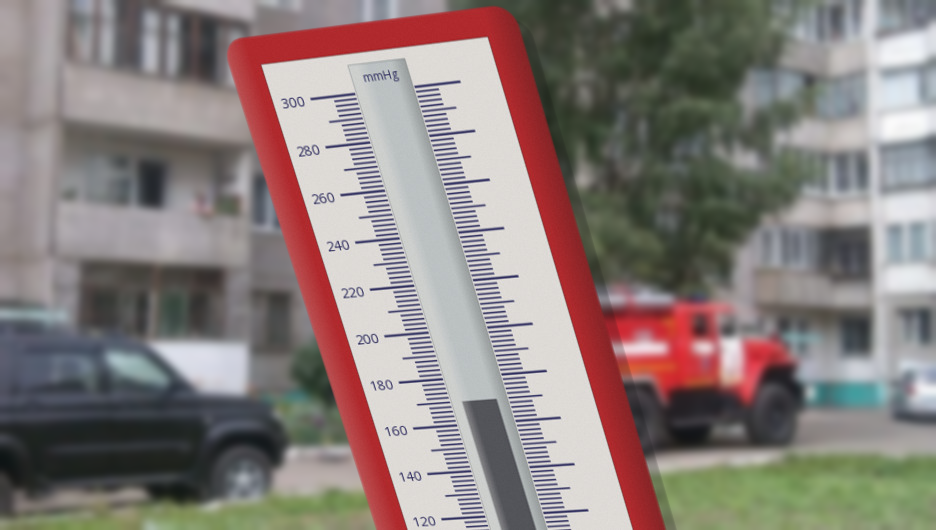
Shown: value=170 unit=mmHg
